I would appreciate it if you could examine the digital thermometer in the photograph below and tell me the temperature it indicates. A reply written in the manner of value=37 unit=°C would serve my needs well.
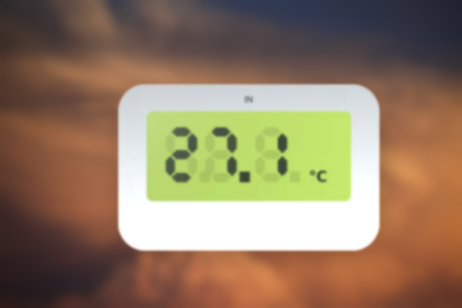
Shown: value=27.1 unit=°C
